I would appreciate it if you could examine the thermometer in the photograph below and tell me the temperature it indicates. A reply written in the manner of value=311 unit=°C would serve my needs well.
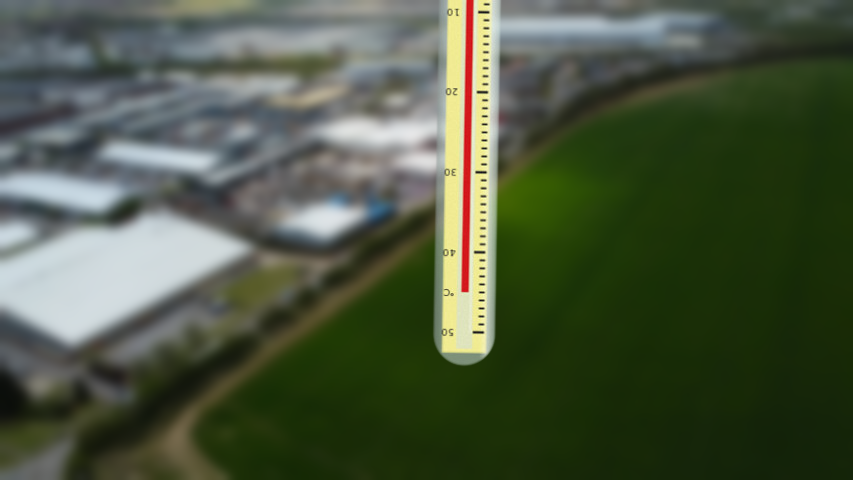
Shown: value=45 unit=°C
